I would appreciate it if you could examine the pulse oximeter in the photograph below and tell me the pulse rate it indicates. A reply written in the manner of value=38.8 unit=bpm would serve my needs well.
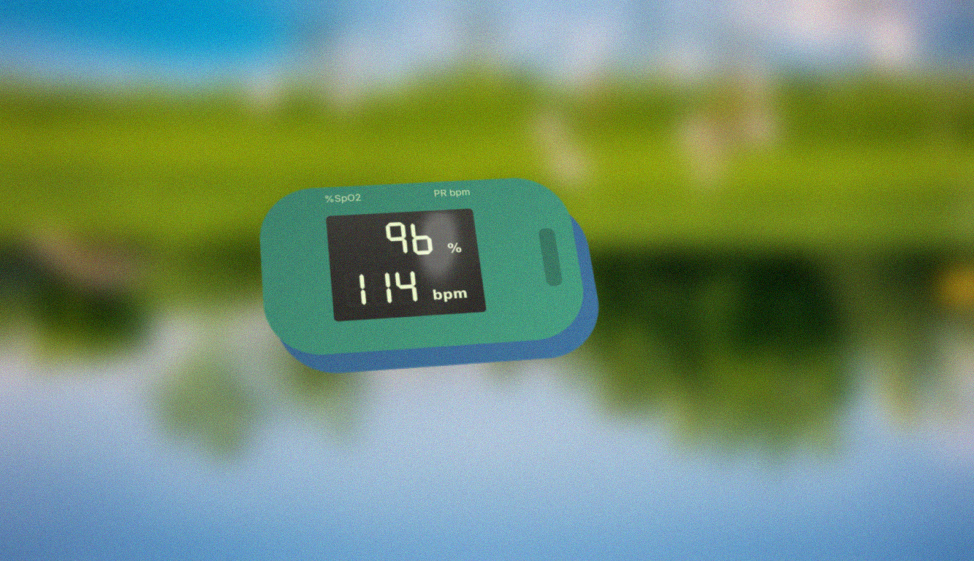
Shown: value=114 unit=bpm
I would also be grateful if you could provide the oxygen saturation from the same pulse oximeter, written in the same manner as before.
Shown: value=96 unit=%
